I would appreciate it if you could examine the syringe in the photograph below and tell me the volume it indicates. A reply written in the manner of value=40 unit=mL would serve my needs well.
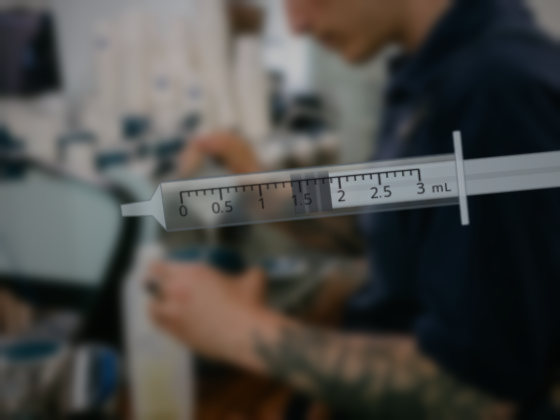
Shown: value=1.4 unit=mL
